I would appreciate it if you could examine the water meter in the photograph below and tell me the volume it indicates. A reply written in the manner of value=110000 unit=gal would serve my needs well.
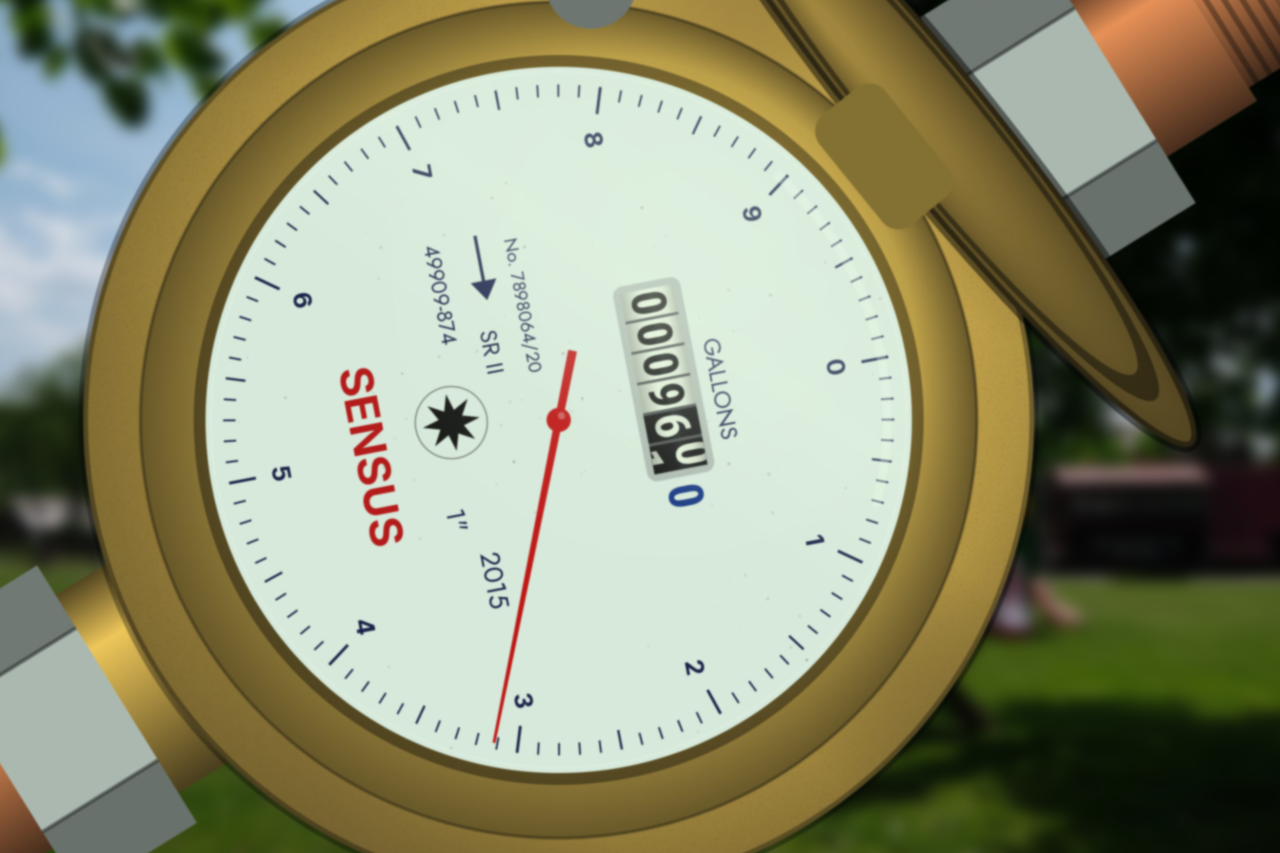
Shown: value=9603.1 unit=gal
